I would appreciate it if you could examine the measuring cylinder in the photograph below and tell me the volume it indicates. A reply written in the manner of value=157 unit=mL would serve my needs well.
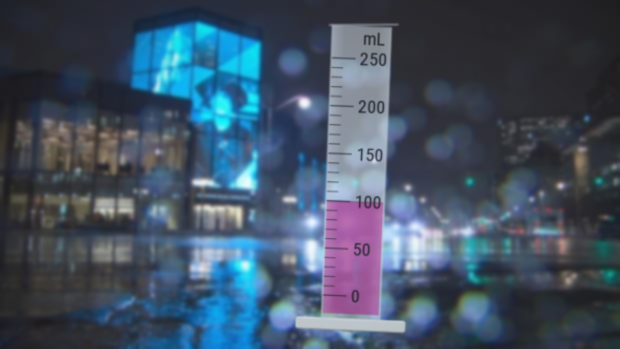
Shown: value=100 unit=mL
